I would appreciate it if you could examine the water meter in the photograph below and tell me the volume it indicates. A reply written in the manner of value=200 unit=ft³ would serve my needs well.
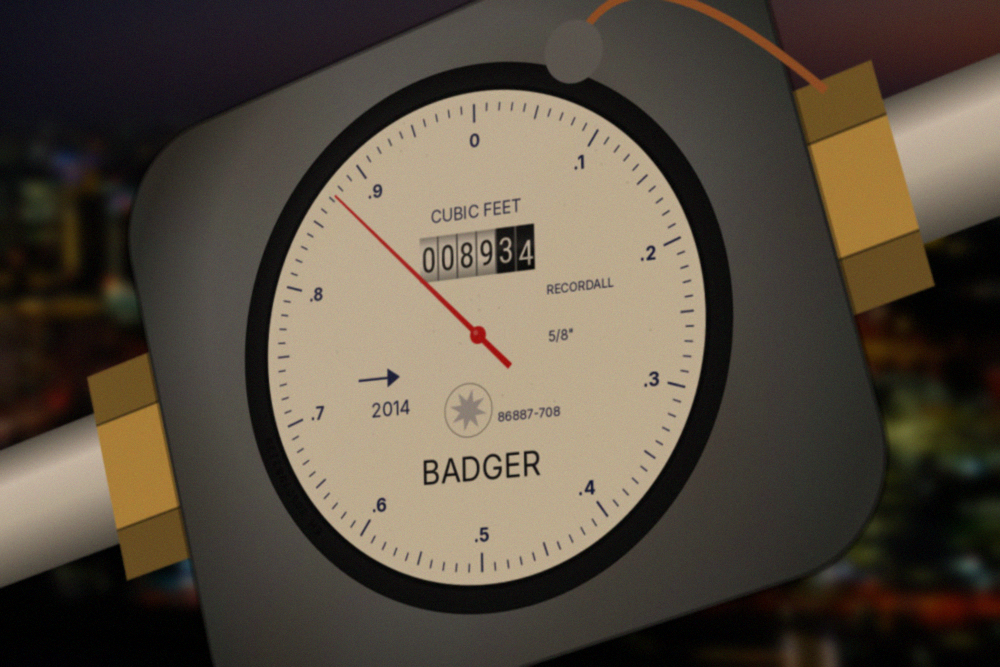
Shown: value=8933.87 unit=ft³
